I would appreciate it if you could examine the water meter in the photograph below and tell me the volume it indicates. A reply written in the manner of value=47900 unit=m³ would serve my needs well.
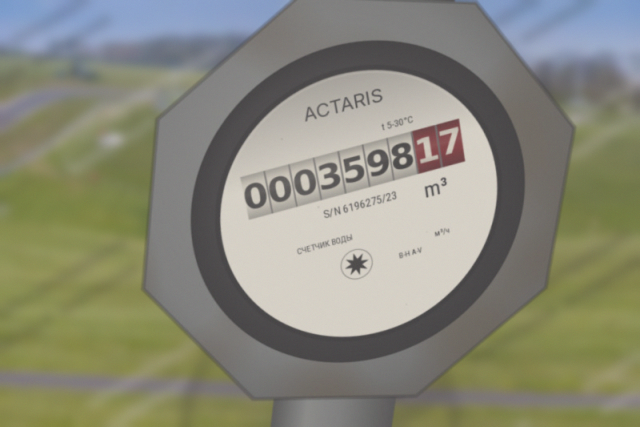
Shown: value=3598.17 unit=m³
